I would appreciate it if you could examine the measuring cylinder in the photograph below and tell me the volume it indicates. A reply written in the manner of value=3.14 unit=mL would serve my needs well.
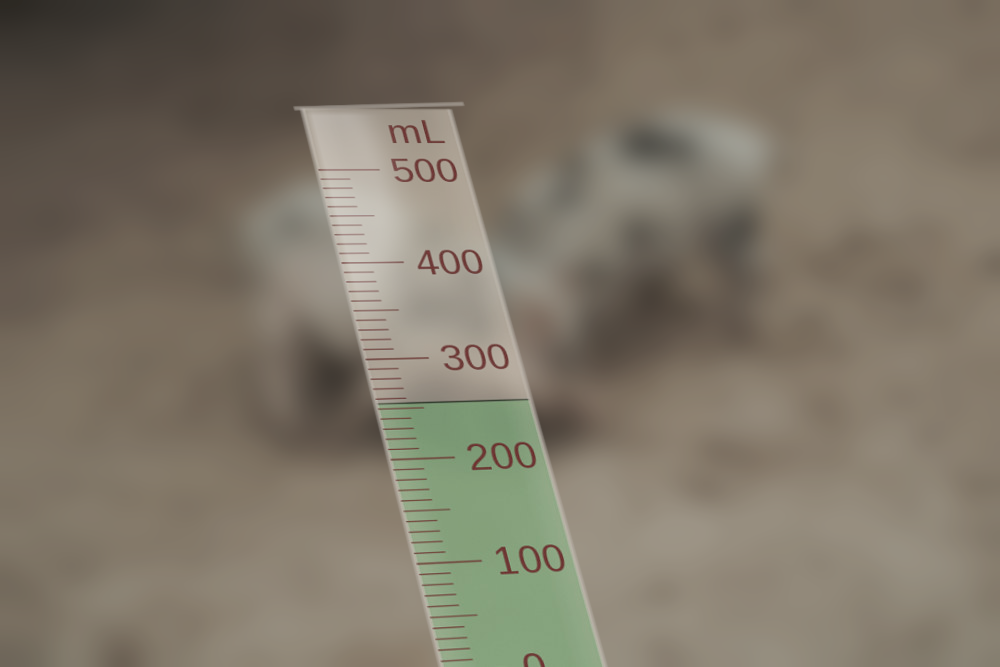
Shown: value=255 unit=mL
